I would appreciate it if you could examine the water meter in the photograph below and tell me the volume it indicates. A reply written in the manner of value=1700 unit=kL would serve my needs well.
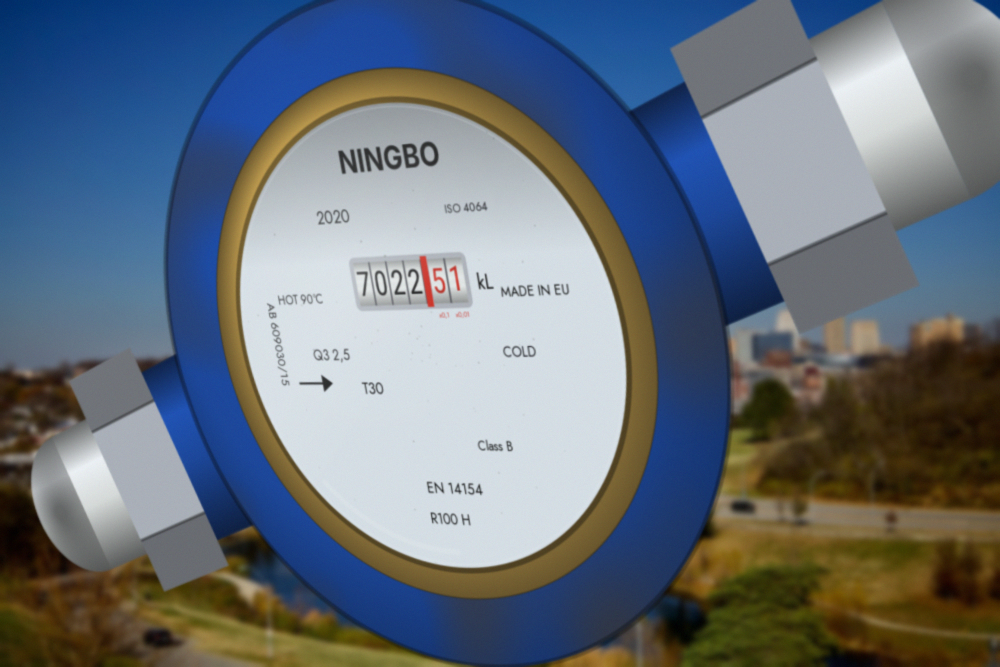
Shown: value=7022.51 unit=kL
